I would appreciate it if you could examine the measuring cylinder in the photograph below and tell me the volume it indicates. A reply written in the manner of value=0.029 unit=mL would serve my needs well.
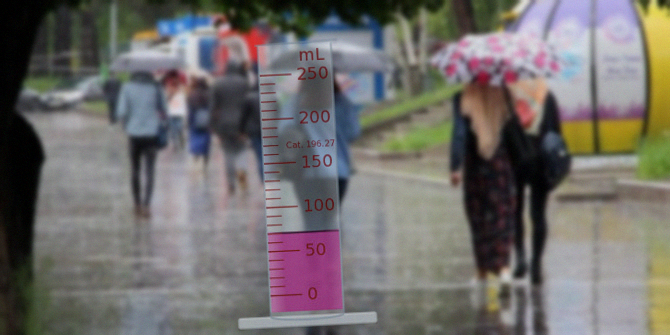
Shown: value=70 unit=mL
